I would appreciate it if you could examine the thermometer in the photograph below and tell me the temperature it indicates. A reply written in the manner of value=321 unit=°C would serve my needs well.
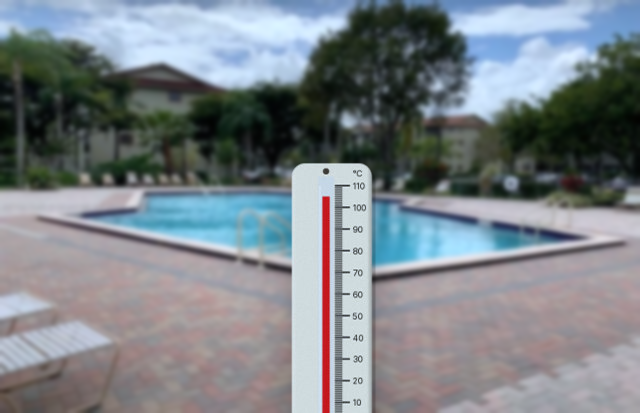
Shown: value=105 unit=°C
